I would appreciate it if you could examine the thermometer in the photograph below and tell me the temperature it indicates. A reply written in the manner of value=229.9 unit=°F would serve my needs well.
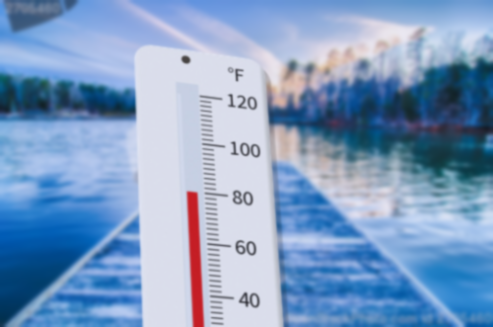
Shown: value=80 unit=°F
